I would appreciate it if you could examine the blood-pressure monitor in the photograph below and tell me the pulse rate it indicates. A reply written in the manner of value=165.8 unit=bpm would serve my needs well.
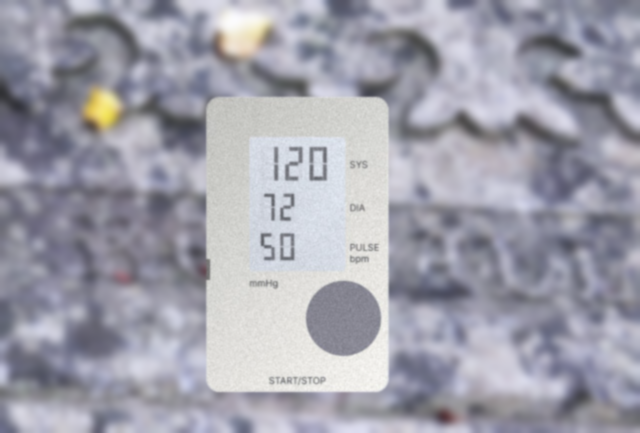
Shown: value=50 unit=bpm
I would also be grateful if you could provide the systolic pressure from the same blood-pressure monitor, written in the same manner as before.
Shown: value=120 unit=mmHg
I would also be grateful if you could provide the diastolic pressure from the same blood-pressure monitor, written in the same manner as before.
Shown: value=72 unit=mmHg
